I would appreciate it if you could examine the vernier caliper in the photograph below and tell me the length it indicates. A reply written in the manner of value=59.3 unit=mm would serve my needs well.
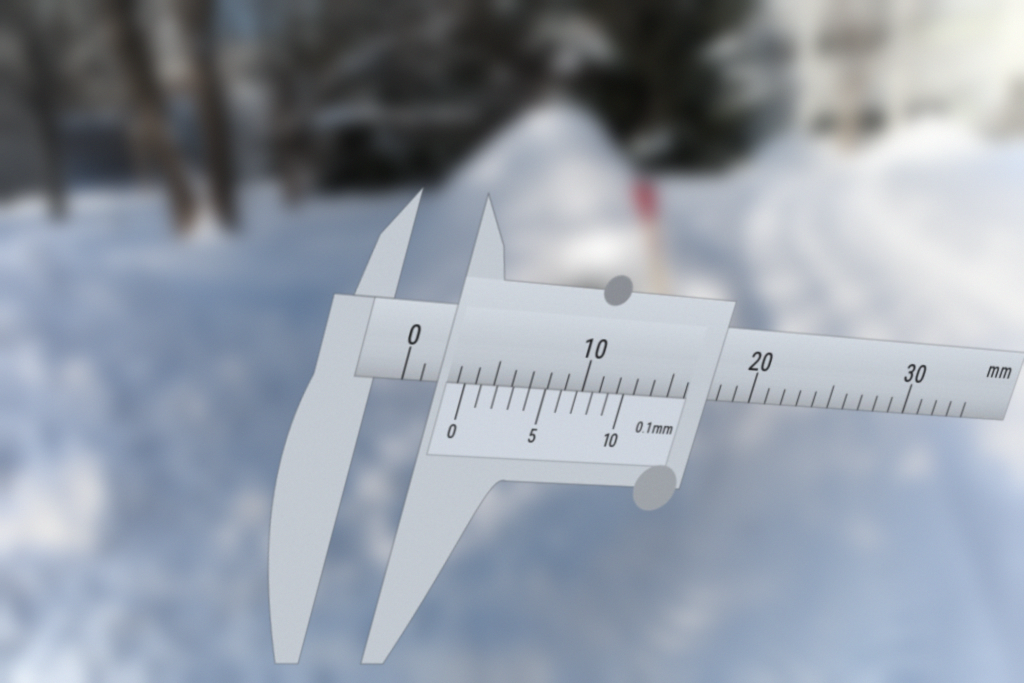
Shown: value=3.4 unit=mm
